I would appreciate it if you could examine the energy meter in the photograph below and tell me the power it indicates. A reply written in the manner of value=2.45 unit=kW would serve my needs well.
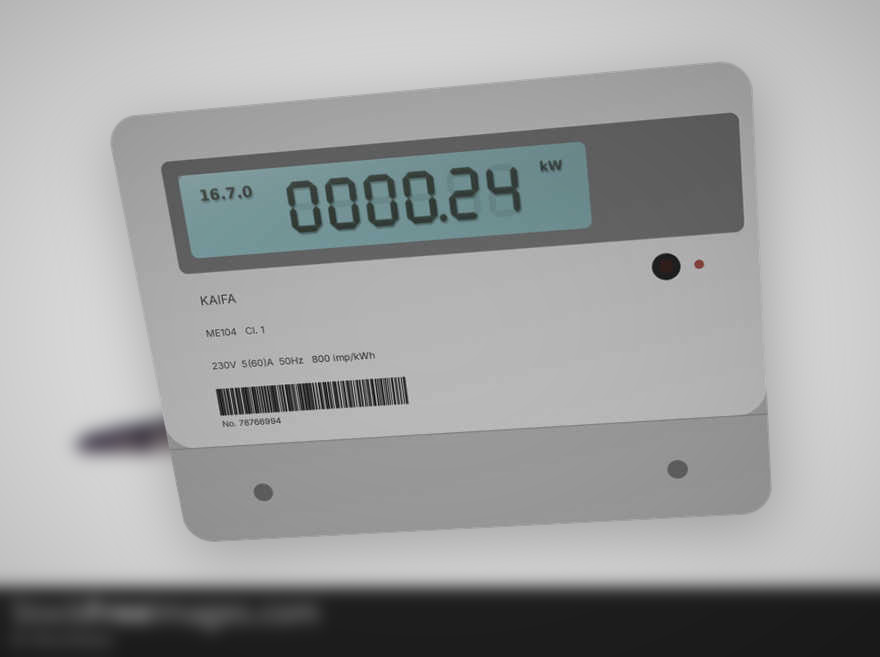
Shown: value=0.24 unit=kW
